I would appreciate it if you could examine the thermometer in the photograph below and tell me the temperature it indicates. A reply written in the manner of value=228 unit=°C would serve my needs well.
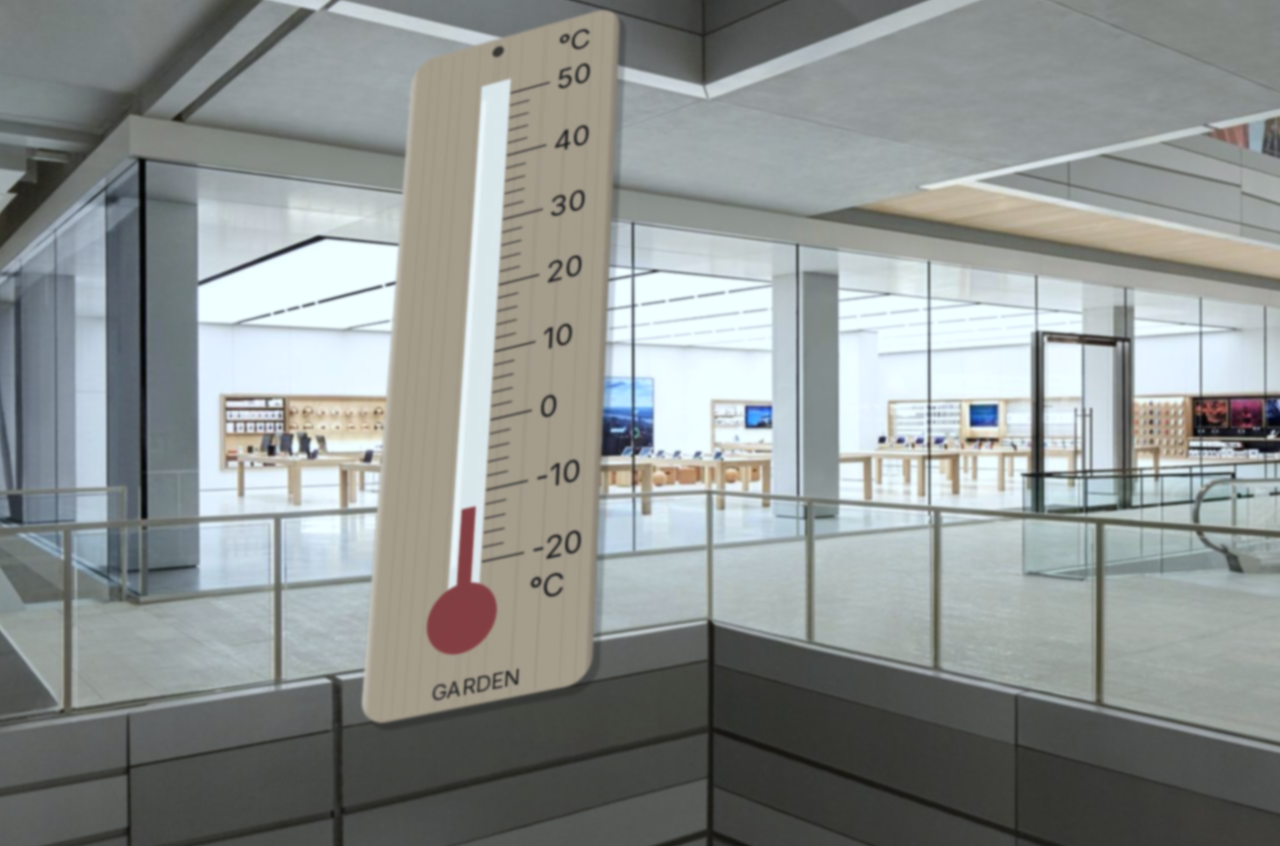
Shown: value=-12 unit=°C
